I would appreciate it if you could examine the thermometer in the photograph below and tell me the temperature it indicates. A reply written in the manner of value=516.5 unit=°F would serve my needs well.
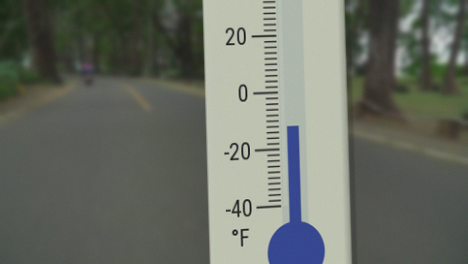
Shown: value=-12 unit=°F
